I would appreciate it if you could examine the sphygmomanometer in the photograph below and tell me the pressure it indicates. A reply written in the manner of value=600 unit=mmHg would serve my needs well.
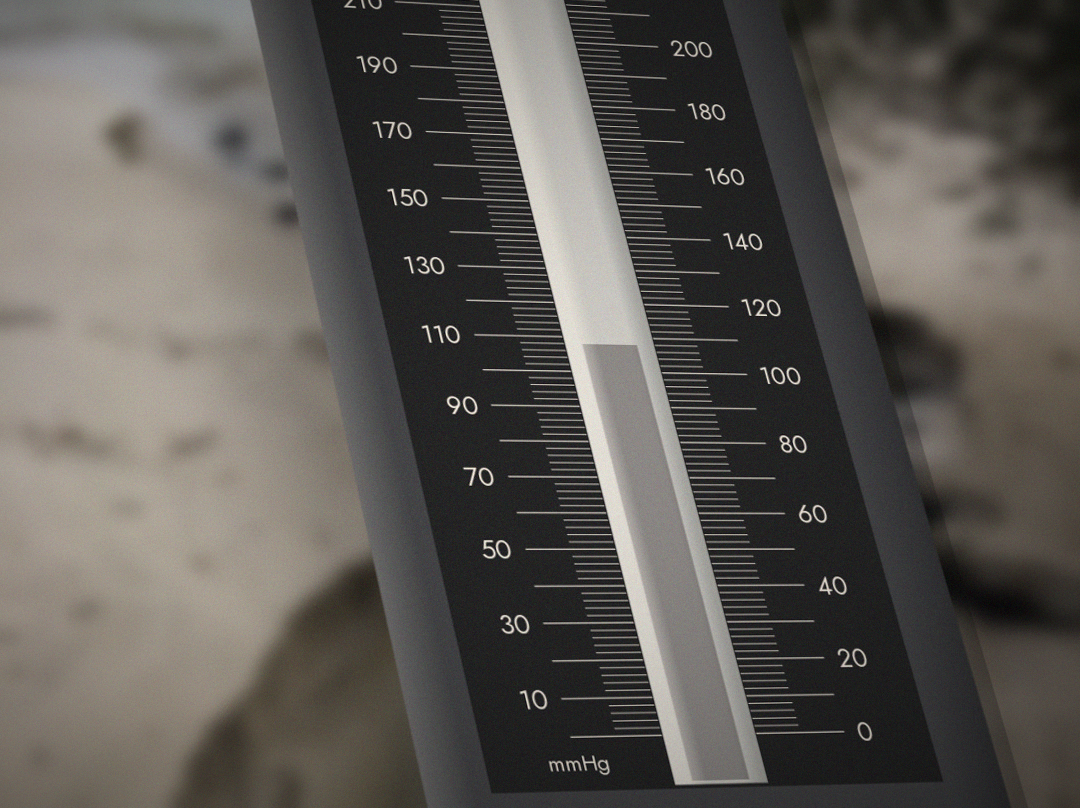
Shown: value=108 unit=mmHg
